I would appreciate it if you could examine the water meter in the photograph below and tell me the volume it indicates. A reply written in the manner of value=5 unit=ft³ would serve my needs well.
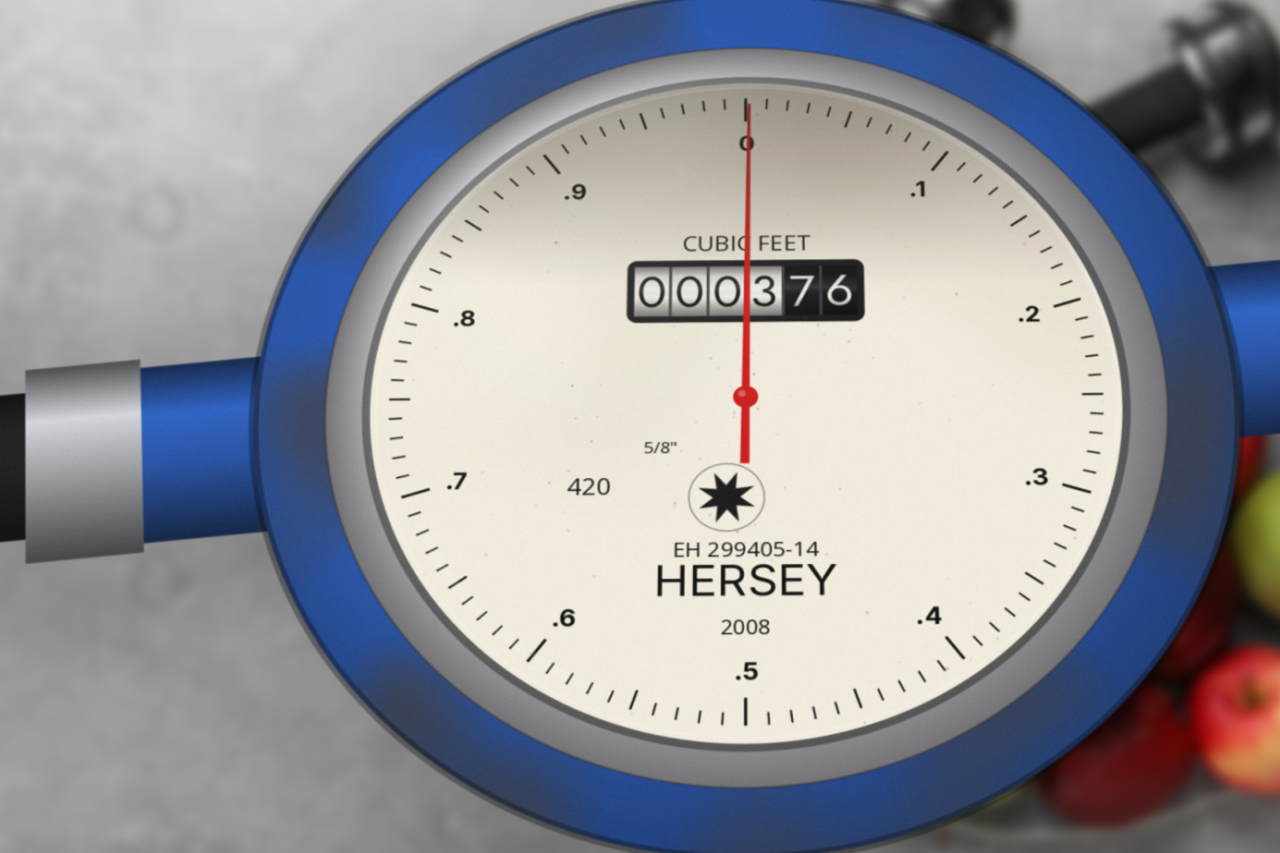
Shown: value=376.00 unit=ft³
